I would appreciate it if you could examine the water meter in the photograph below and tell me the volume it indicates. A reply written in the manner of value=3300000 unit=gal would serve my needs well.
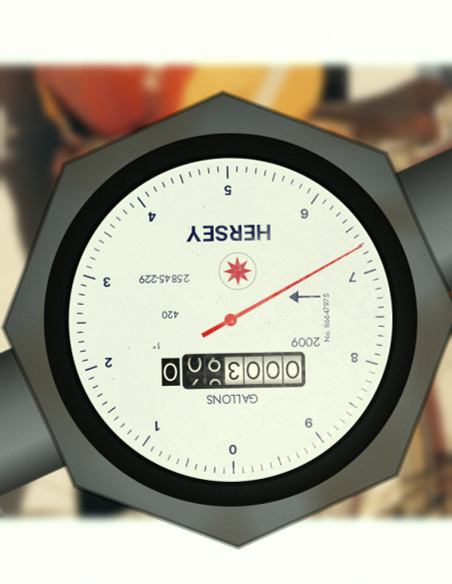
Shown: value=3896.7 unit=gal
